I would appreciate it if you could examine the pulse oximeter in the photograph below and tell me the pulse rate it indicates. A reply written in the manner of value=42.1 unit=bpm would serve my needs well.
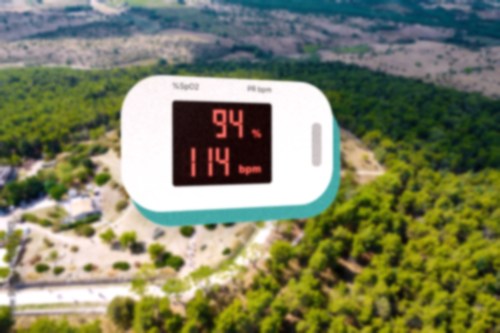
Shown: value=114 unit=bpm
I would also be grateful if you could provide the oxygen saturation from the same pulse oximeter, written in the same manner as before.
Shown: value=94 unit=%
